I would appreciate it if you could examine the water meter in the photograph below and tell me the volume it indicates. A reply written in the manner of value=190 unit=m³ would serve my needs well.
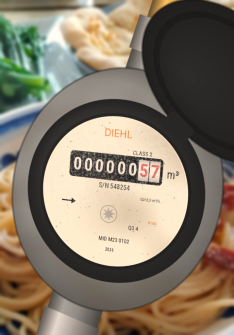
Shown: value=0.57 unit=m³
